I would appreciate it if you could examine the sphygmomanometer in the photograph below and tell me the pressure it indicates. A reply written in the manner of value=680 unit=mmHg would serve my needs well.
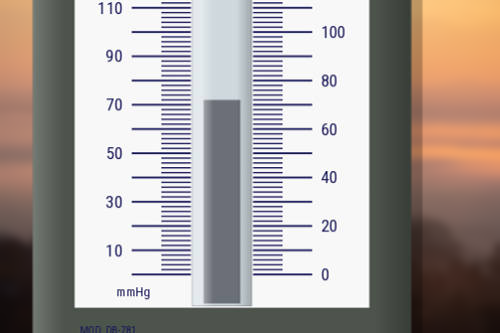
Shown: value=72 unit=mmHg
